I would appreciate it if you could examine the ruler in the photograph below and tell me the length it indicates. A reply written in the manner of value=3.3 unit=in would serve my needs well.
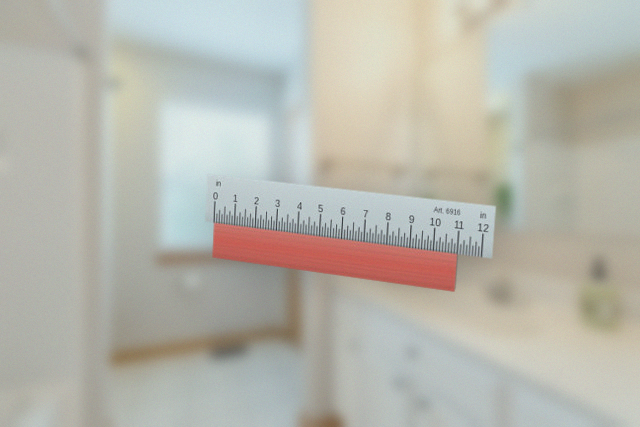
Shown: value=11 unit=in
